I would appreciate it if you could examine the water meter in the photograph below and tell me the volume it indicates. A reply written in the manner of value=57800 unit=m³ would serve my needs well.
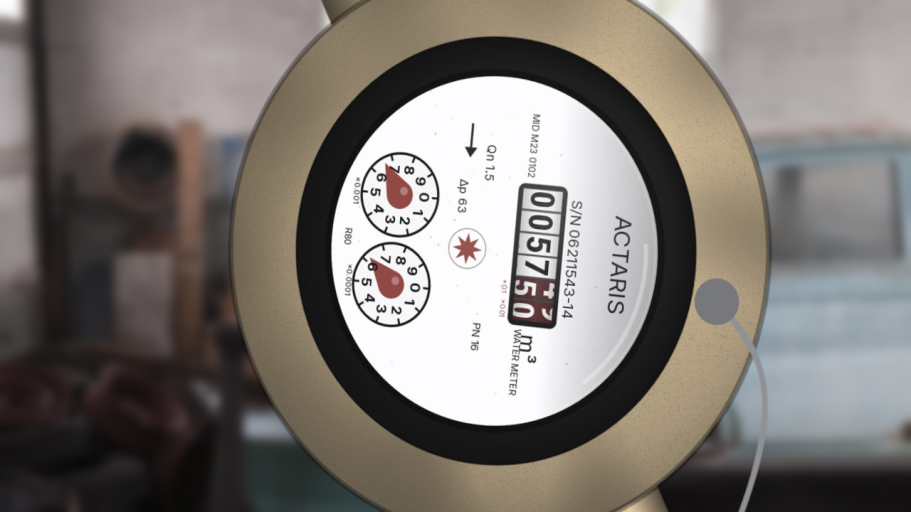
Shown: value=57.4966 unit=m³
